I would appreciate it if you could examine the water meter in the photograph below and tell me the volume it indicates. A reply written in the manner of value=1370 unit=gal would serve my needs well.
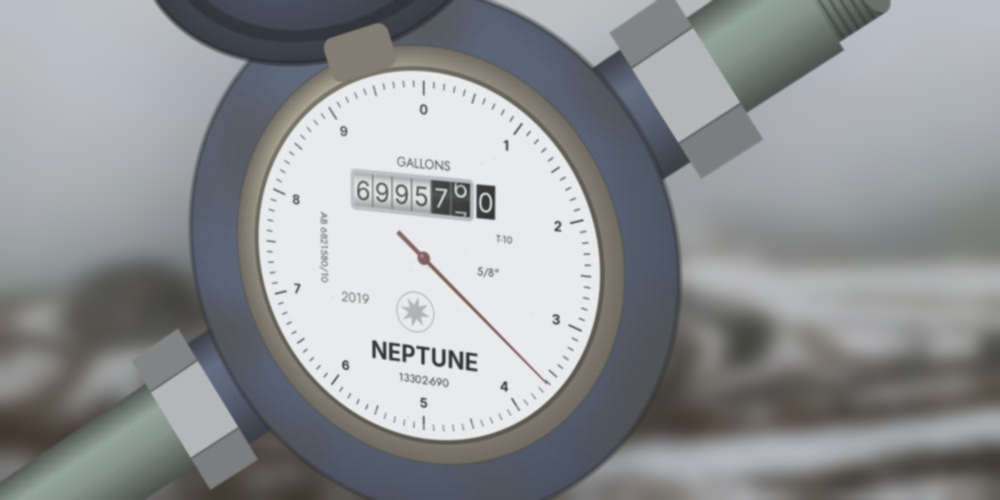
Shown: value=6995763.6 unit=gal
